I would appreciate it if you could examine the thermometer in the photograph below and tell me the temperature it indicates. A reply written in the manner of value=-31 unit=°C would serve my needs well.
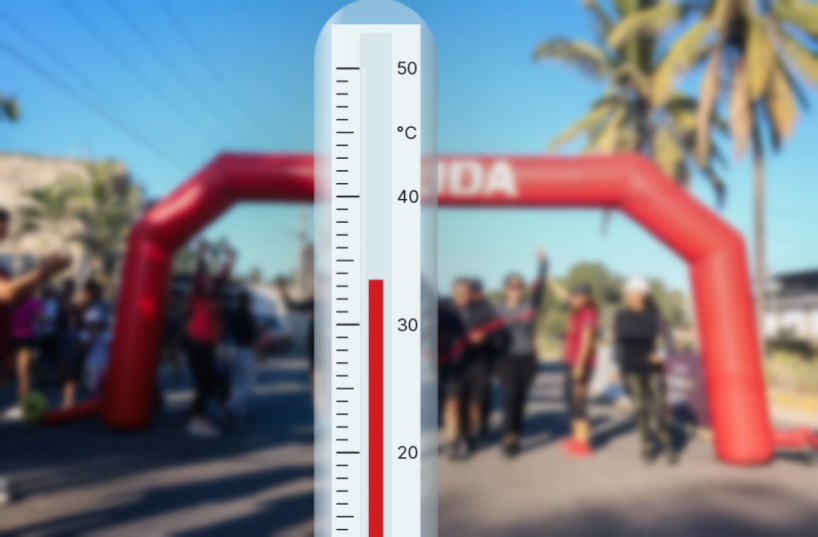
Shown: value=33.5 unit=°C
